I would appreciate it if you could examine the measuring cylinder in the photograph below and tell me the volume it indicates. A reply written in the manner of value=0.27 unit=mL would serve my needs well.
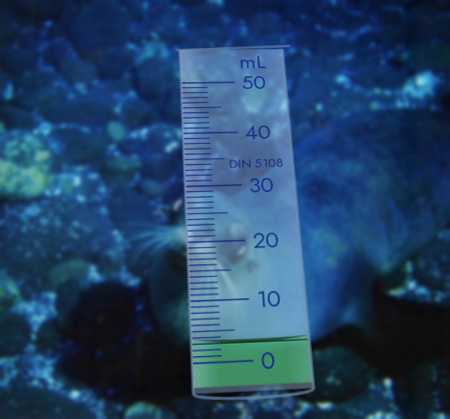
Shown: value=3 unit=mL
